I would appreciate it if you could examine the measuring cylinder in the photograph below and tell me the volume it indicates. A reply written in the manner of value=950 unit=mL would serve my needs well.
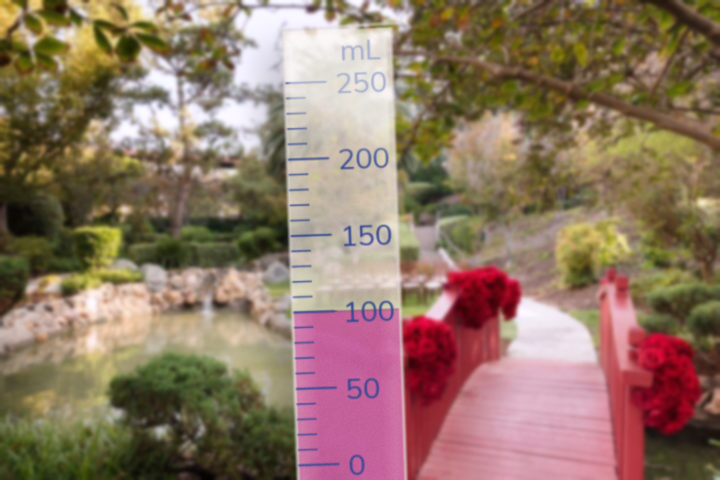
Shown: value=100 unit=mL
